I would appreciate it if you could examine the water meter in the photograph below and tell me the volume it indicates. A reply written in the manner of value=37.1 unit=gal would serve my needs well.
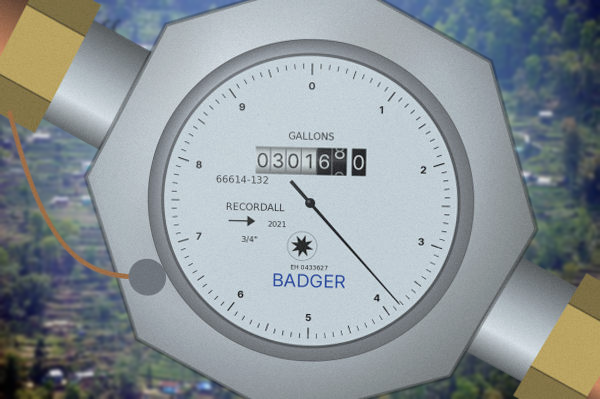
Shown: value=301683.8 unit=gal
